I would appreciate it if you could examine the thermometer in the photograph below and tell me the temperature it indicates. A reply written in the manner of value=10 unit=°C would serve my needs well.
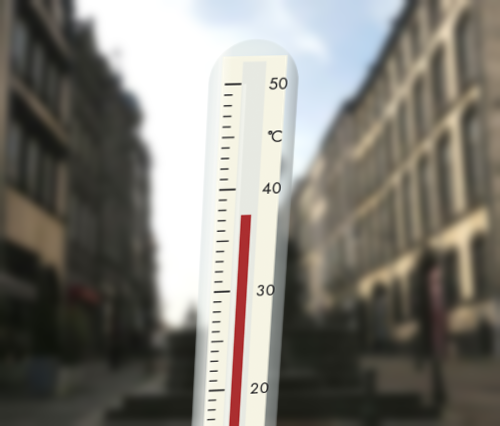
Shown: value=37.5 unit=°C
